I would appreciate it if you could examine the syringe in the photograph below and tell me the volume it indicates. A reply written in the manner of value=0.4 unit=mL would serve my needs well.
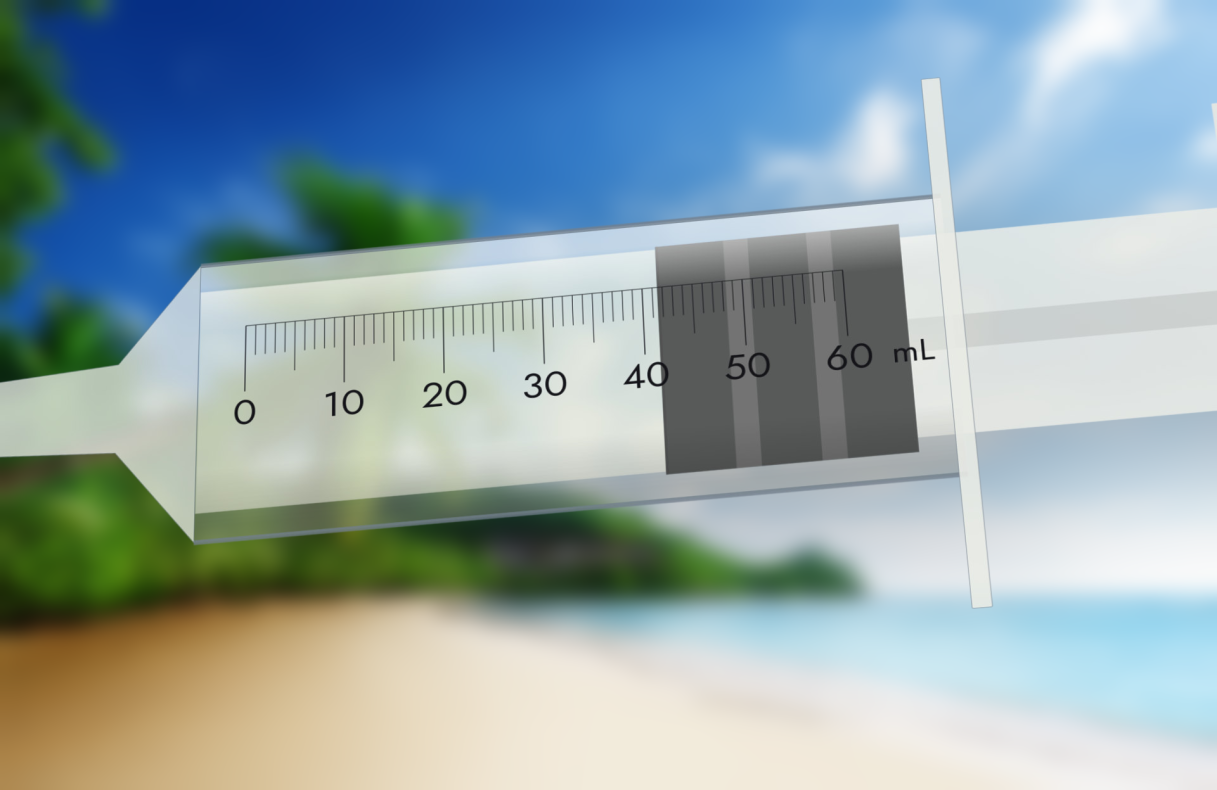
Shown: value=41.5 unit=mL
